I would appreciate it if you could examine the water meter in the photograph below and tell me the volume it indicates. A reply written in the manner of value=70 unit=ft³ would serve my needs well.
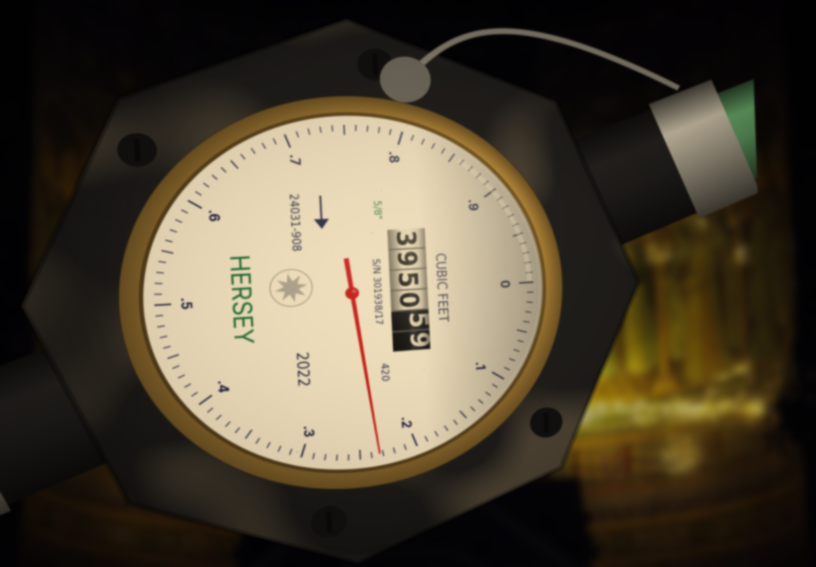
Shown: value=395059.23 unit=ft³
